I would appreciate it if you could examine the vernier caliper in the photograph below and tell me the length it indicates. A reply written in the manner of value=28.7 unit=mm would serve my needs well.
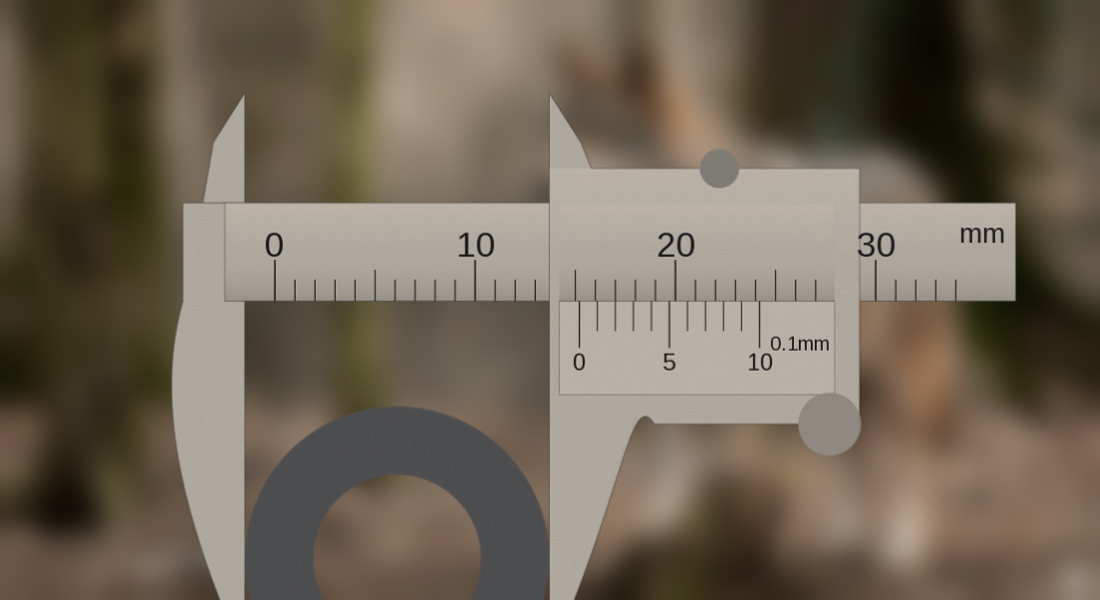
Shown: value=15.2 unit=mm
